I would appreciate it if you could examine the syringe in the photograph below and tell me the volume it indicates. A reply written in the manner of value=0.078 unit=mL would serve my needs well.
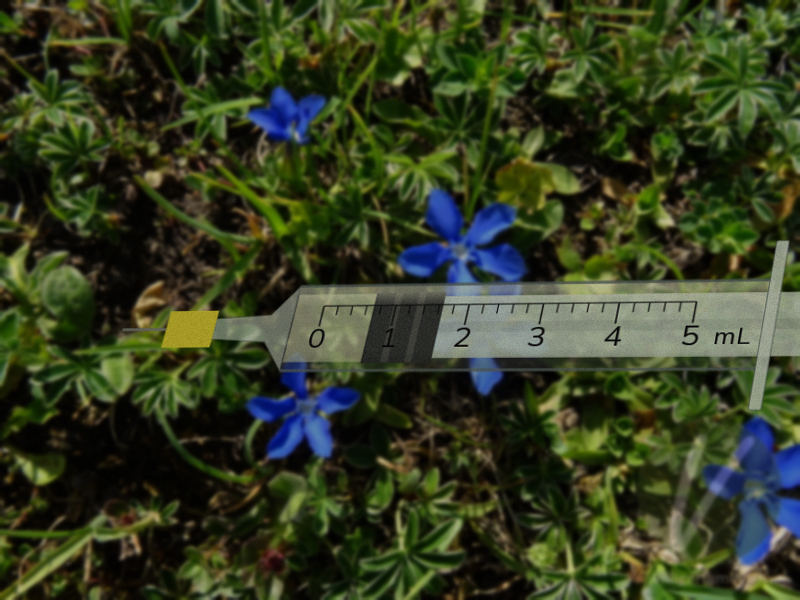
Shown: value=0.7 unit=mL
